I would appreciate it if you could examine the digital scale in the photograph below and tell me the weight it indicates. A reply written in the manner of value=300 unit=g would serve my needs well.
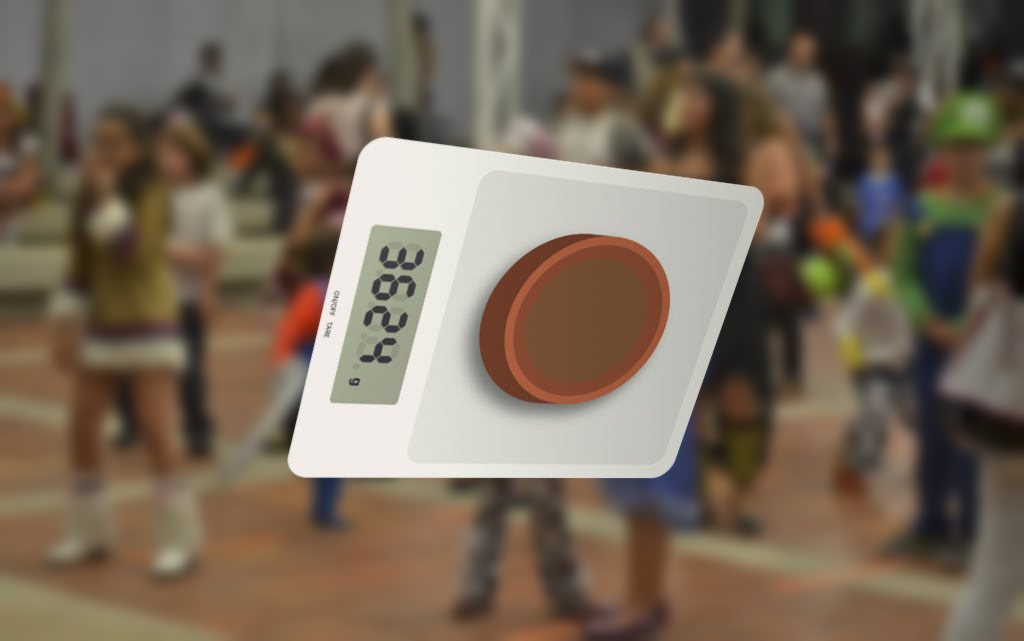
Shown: value=3624 unit=g
